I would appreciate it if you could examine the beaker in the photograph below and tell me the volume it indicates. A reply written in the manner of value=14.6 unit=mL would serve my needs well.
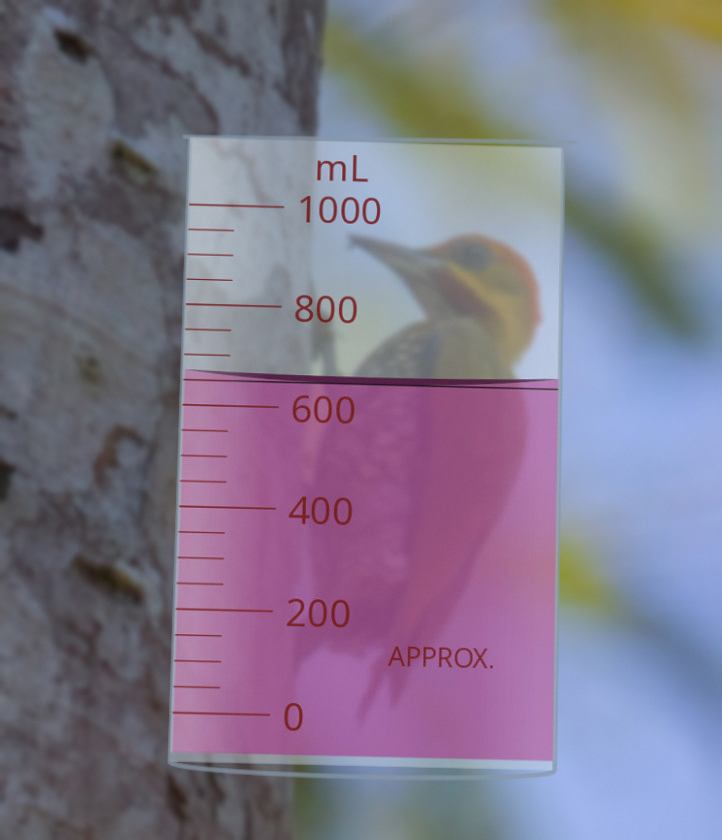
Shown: value=650 unit=mL
